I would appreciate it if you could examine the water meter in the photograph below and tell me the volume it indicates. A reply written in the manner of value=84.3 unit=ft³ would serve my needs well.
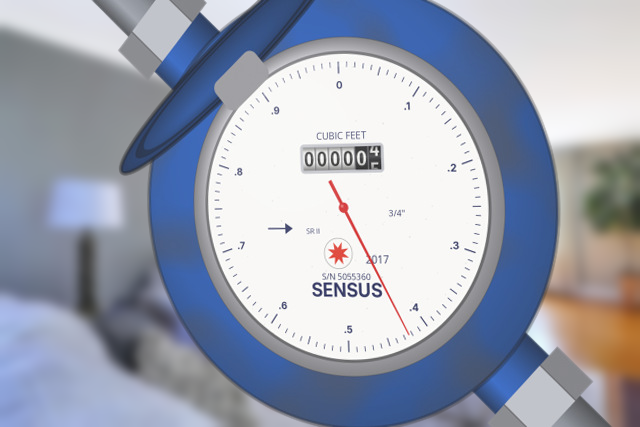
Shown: value=4.42 unit=ft³
